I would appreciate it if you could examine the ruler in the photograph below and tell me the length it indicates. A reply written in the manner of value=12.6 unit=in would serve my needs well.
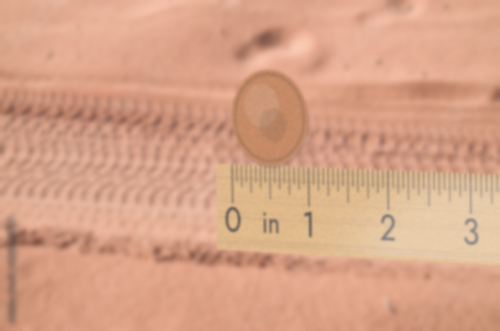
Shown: value=1 unit=in
